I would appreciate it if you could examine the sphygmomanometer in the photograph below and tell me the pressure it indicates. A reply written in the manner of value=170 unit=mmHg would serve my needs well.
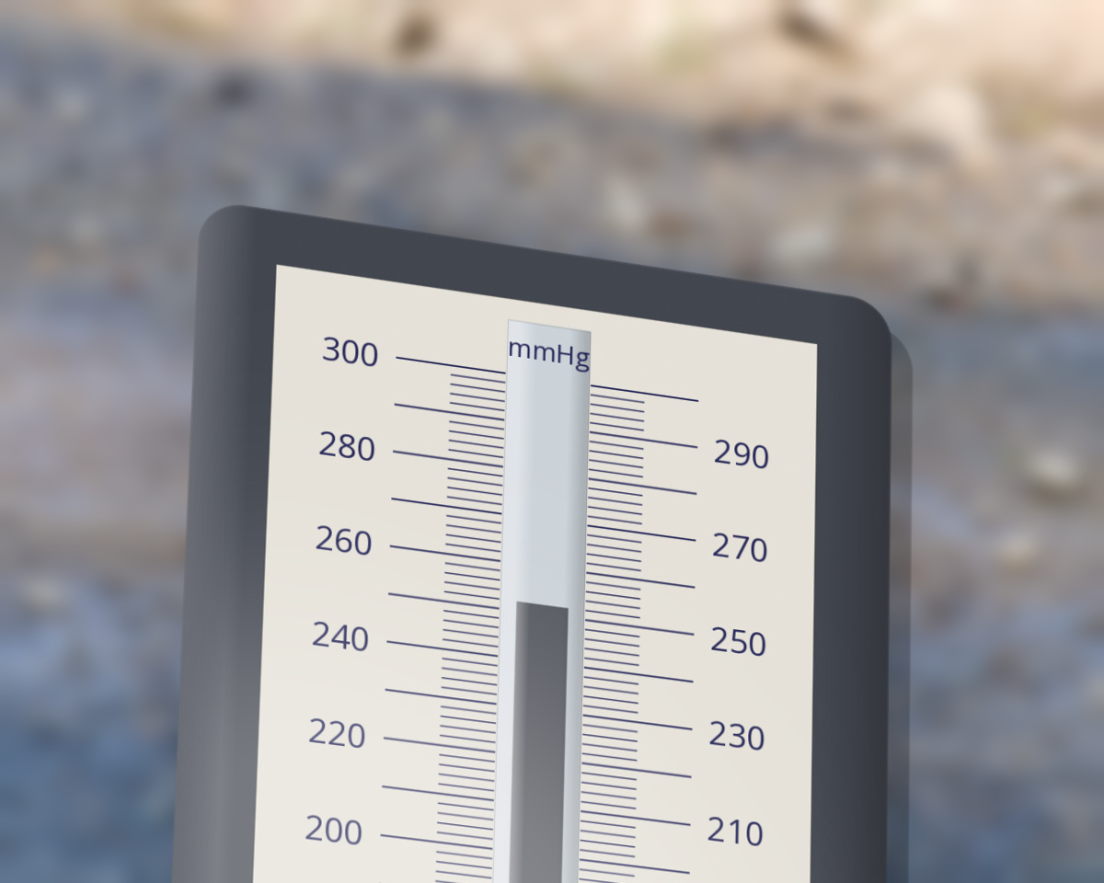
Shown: value=252 unit=mmHg
